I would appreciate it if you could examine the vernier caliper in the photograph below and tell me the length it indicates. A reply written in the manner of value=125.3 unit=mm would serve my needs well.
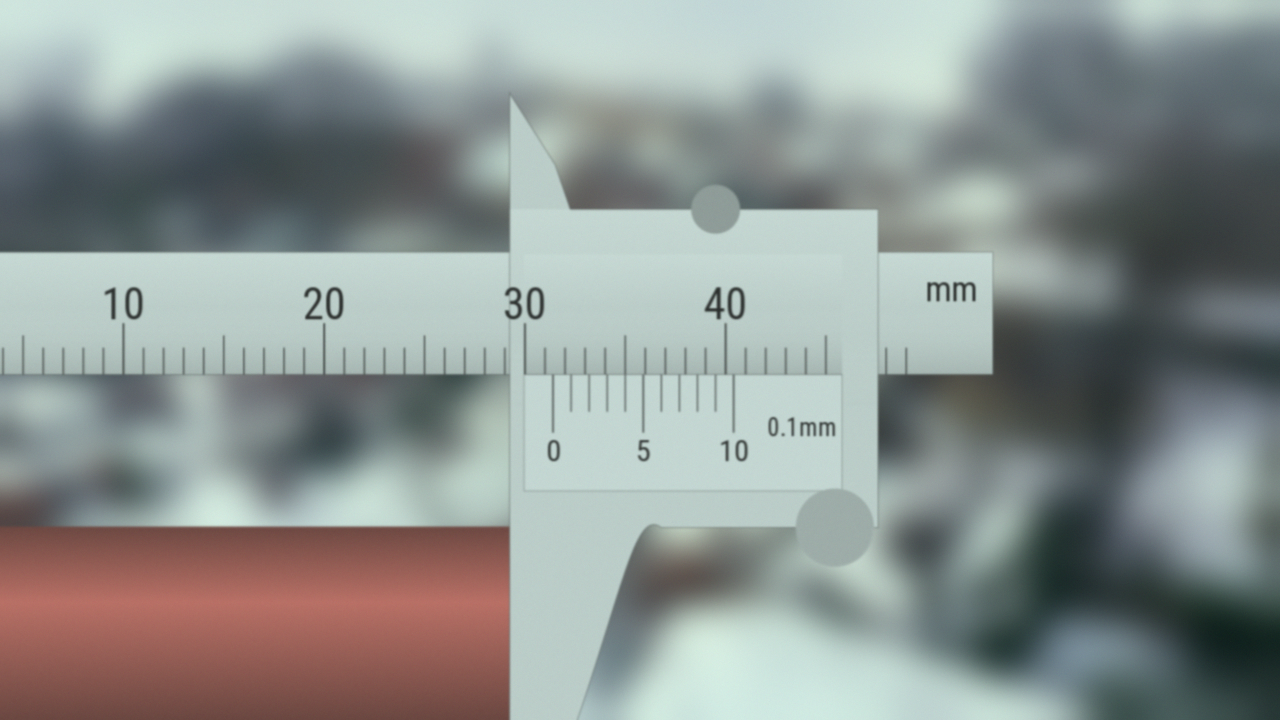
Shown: value=31.4 unit=mm
